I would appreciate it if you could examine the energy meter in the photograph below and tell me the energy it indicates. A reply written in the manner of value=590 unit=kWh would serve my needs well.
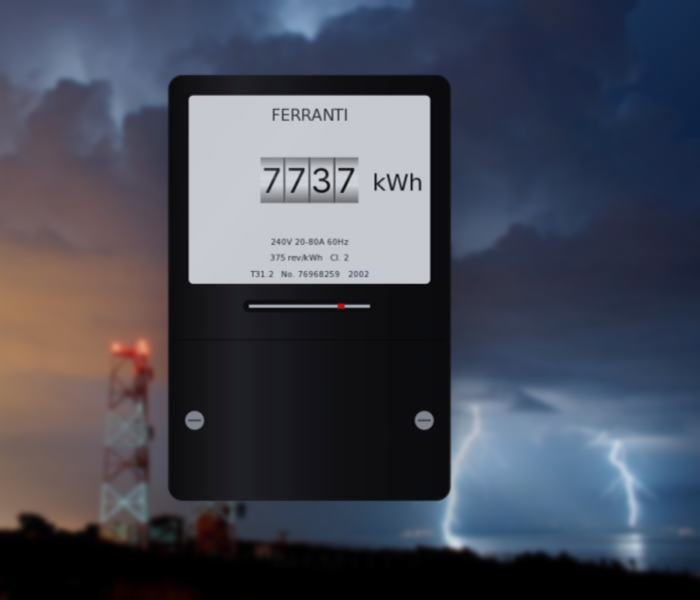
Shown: value=7737 unit=kWh
